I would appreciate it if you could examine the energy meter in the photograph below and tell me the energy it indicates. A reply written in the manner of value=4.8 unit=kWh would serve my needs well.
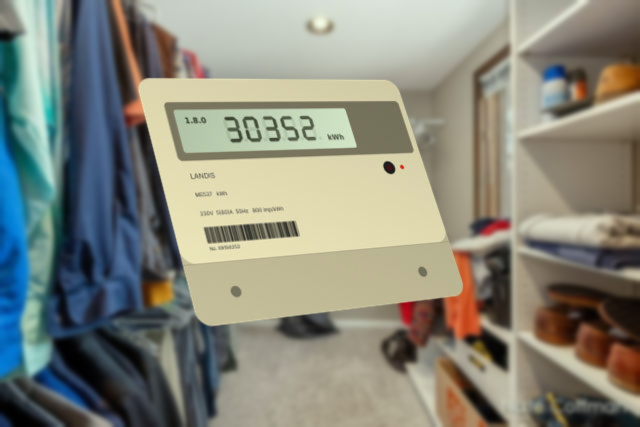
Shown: value=30352 unit=kWh
